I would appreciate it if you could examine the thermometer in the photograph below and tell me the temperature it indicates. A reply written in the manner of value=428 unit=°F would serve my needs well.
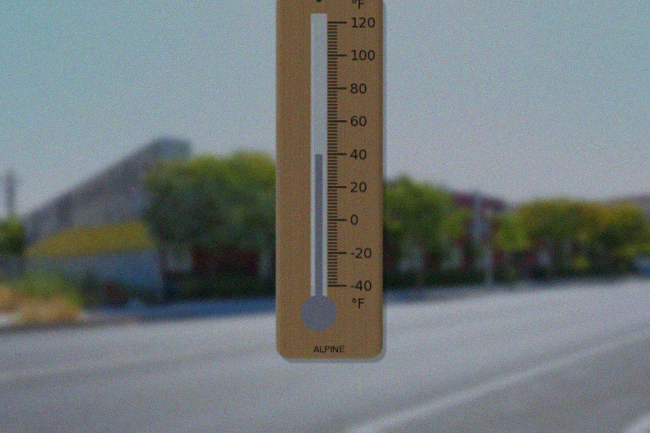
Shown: value=40 unit=°F
